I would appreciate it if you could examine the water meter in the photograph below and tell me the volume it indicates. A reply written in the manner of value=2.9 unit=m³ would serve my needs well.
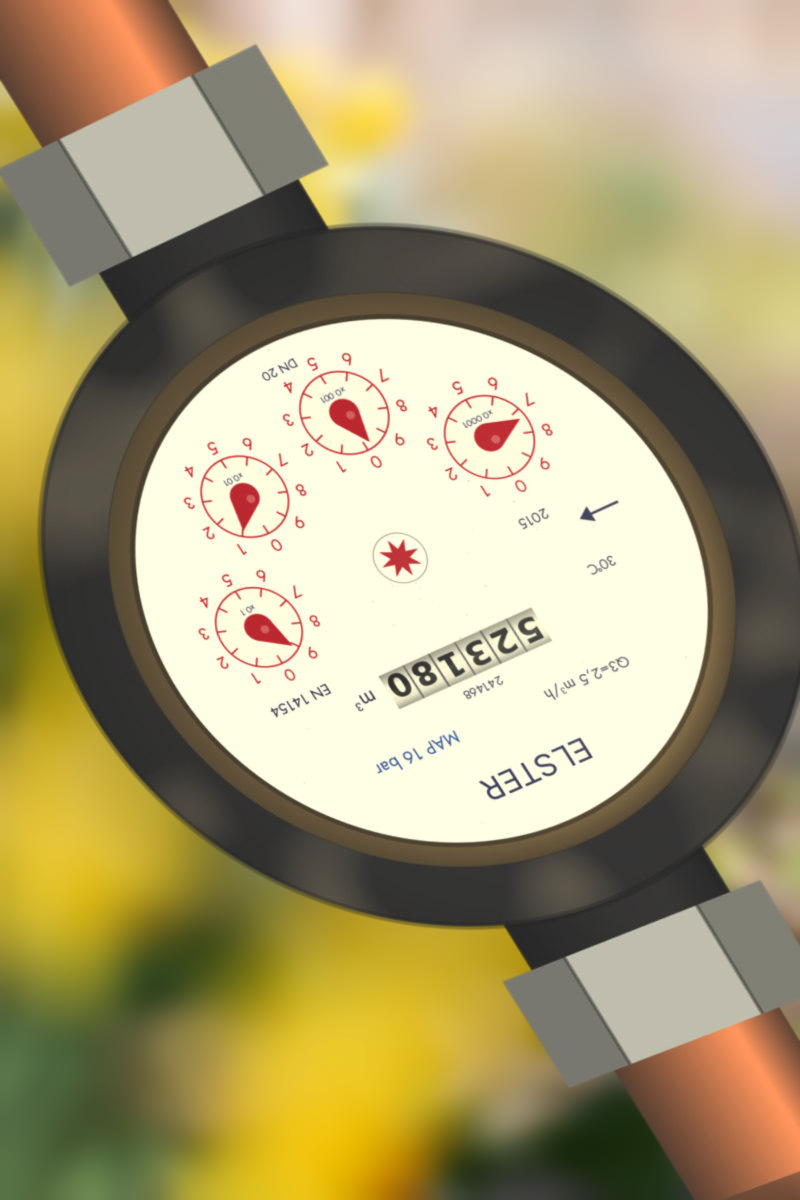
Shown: value=523179.9097 unit=m³
